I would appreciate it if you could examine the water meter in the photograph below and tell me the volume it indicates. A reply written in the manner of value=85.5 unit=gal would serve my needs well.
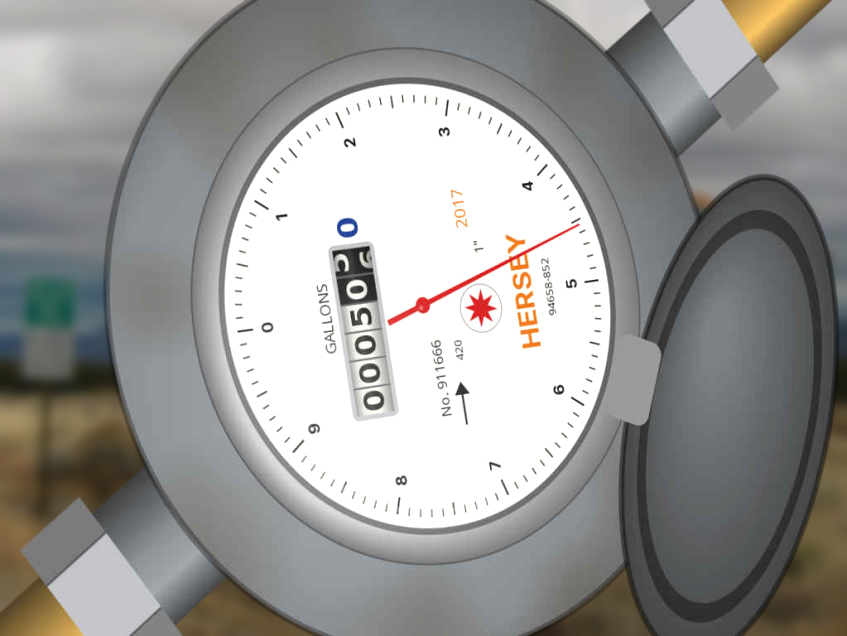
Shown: value=5054.5 unit=gal
